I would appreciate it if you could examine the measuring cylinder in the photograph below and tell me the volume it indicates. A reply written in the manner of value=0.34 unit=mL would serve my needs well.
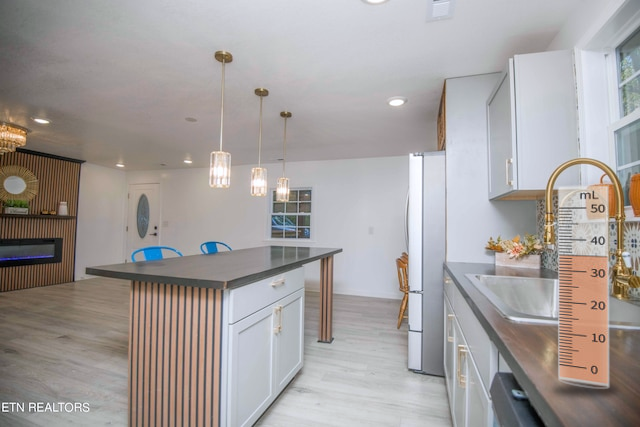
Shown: value=35 unit=mL
